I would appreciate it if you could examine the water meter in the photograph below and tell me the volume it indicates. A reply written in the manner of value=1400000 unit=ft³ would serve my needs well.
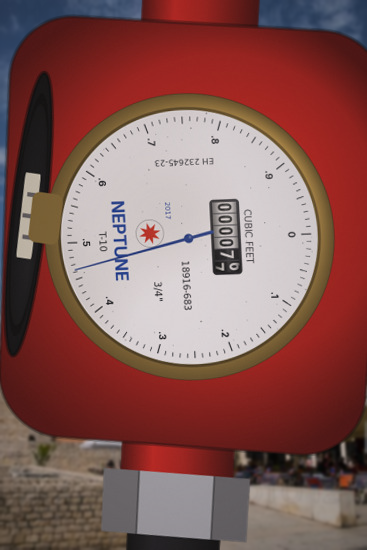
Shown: value=76.46 unit=ft³
